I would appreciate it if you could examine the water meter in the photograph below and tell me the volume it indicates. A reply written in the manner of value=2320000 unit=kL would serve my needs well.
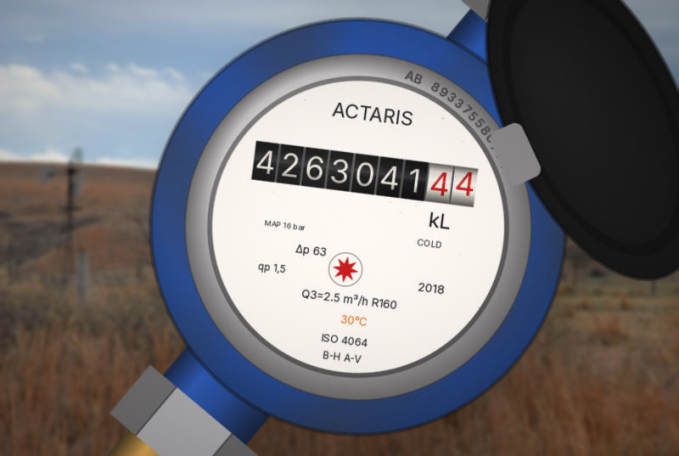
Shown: value=4263041.44 unit=kL
